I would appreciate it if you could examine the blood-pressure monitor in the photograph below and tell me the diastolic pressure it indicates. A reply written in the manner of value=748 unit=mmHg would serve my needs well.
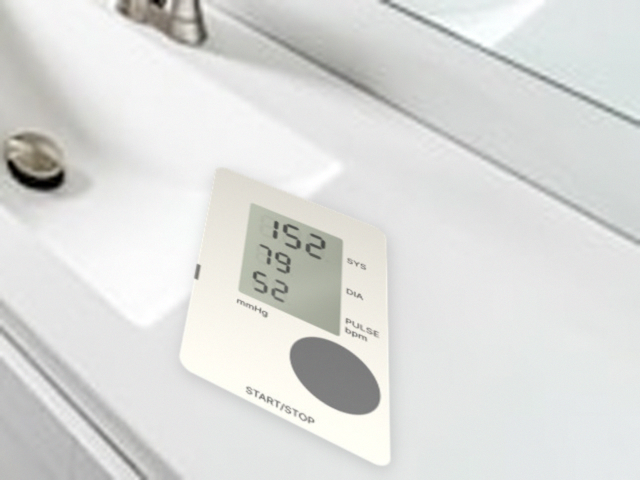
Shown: value=79 unit=mmHg
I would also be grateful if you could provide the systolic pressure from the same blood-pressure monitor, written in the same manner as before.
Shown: value=152 unit=mmHg
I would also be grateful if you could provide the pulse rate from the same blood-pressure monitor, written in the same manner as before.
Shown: value=52 unit=bpm
